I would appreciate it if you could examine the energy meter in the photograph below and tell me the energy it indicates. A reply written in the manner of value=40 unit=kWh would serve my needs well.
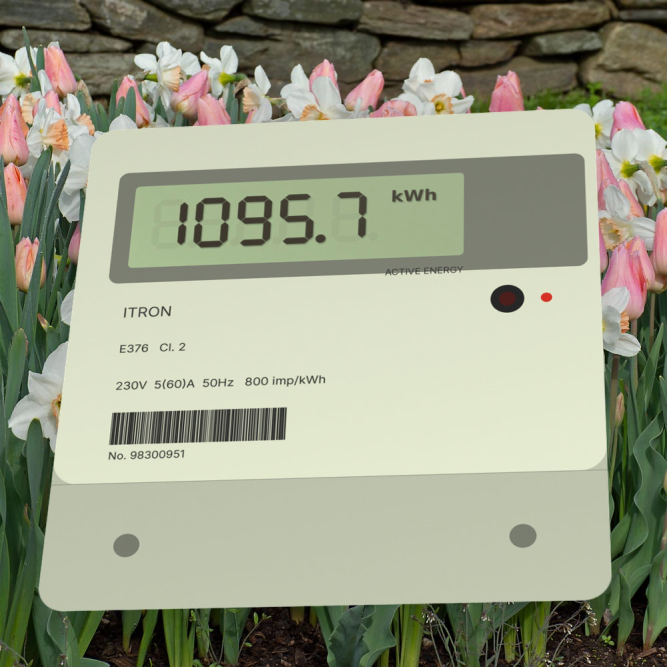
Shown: value=1095.7 unit=kWh
